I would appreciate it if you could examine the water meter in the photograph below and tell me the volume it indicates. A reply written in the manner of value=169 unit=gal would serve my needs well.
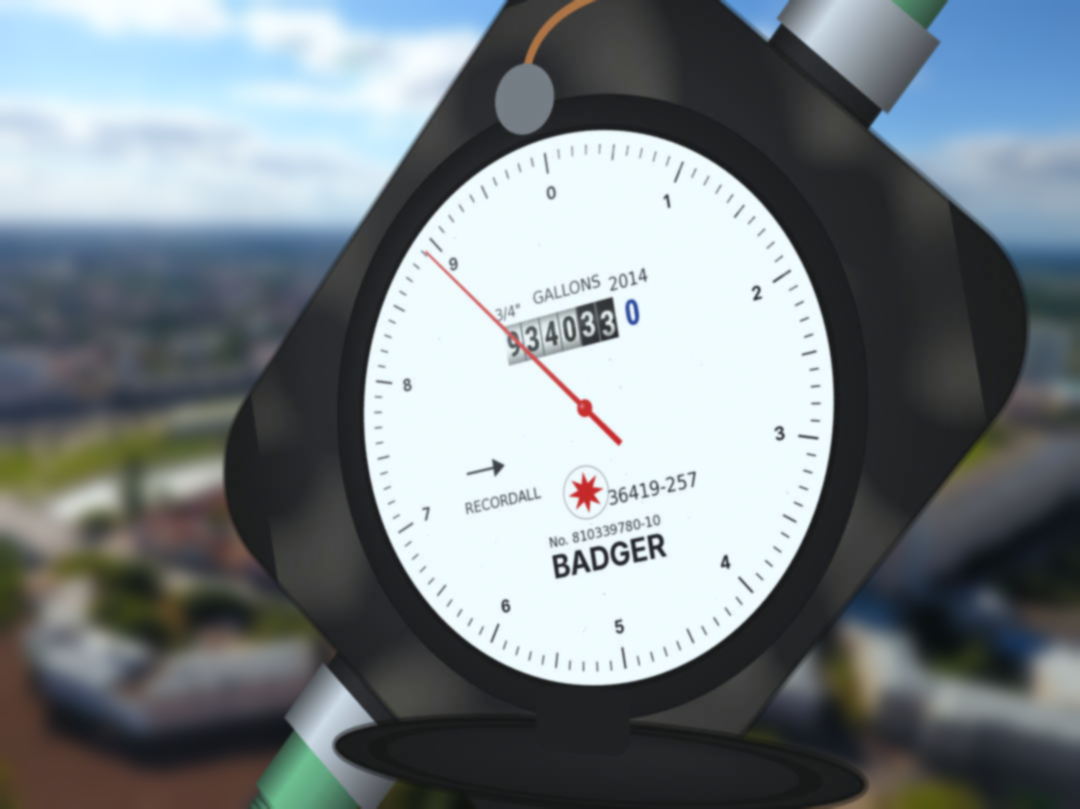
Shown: value=9340328.9 unit=gal
